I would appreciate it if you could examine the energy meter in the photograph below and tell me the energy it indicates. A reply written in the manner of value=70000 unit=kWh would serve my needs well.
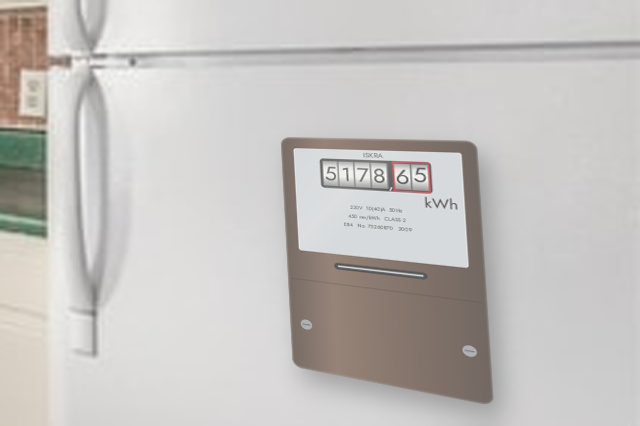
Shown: value=5178.65 unit=kWh
